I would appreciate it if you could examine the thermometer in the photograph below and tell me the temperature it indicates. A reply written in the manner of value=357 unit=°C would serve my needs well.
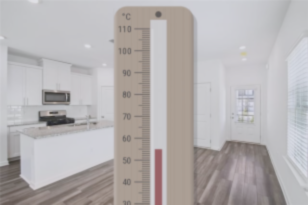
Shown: value=55 unit=°C
